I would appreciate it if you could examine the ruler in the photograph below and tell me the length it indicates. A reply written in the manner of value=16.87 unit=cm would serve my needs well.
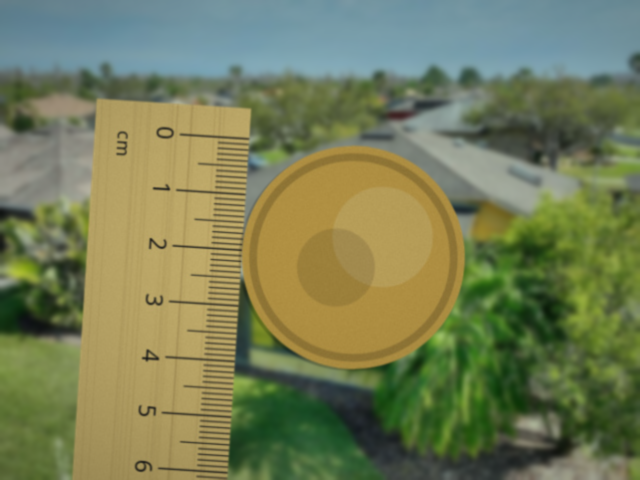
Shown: value=4 unit=cm
